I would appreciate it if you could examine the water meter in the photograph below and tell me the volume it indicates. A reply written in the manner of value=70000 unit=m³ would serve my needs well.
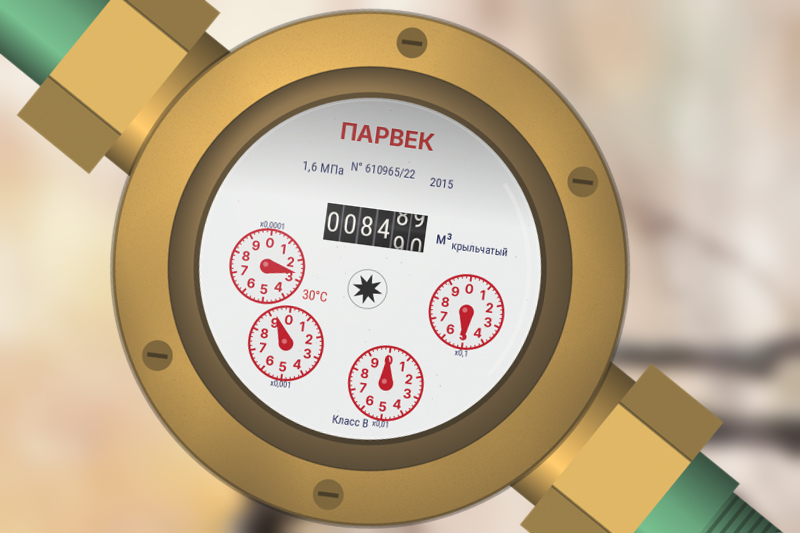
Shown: value=8489.4992 unit=m³
